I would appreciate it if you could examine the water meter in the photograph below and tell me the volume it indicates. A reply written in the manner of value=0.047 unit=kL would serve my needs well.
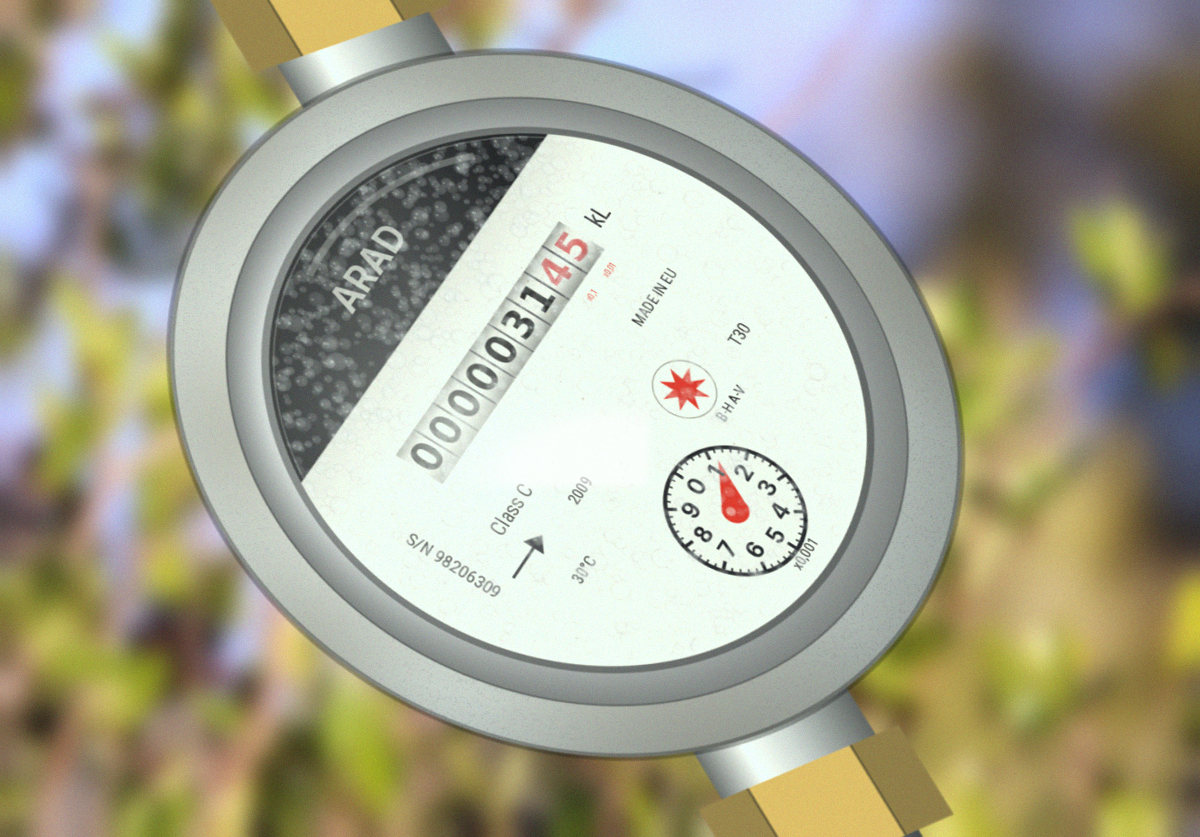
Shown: value=31.451 unit=kL
